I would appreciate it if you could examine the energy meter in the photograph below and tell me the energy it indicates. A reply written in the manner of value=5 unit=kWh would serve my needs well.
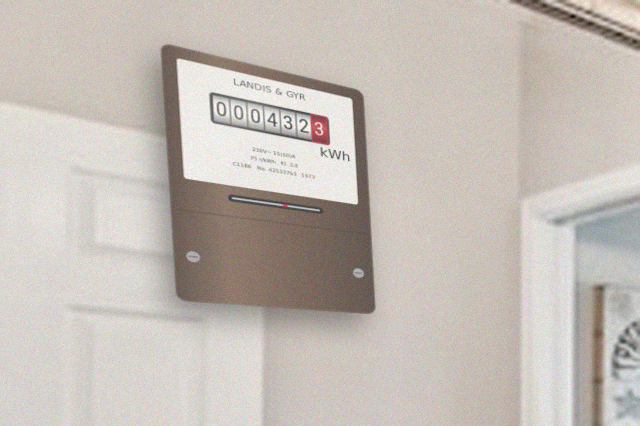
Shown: value=432.3 unit=kWh
